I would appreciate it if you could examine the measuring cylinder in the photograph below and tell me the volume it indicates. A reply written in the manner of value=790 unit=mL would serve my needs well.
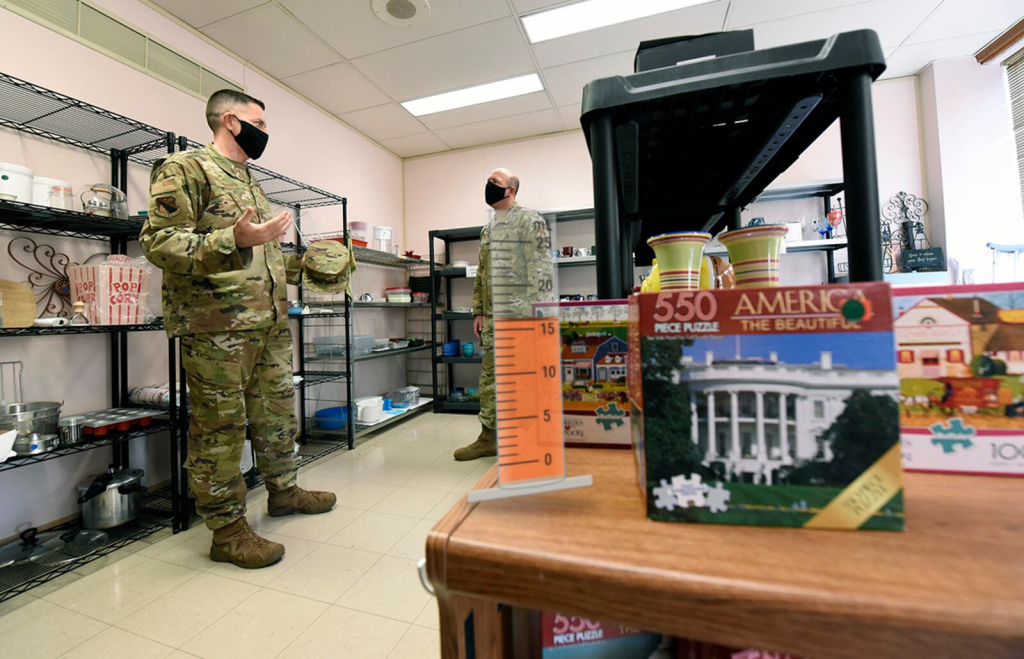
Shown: value=16 unit=mL
